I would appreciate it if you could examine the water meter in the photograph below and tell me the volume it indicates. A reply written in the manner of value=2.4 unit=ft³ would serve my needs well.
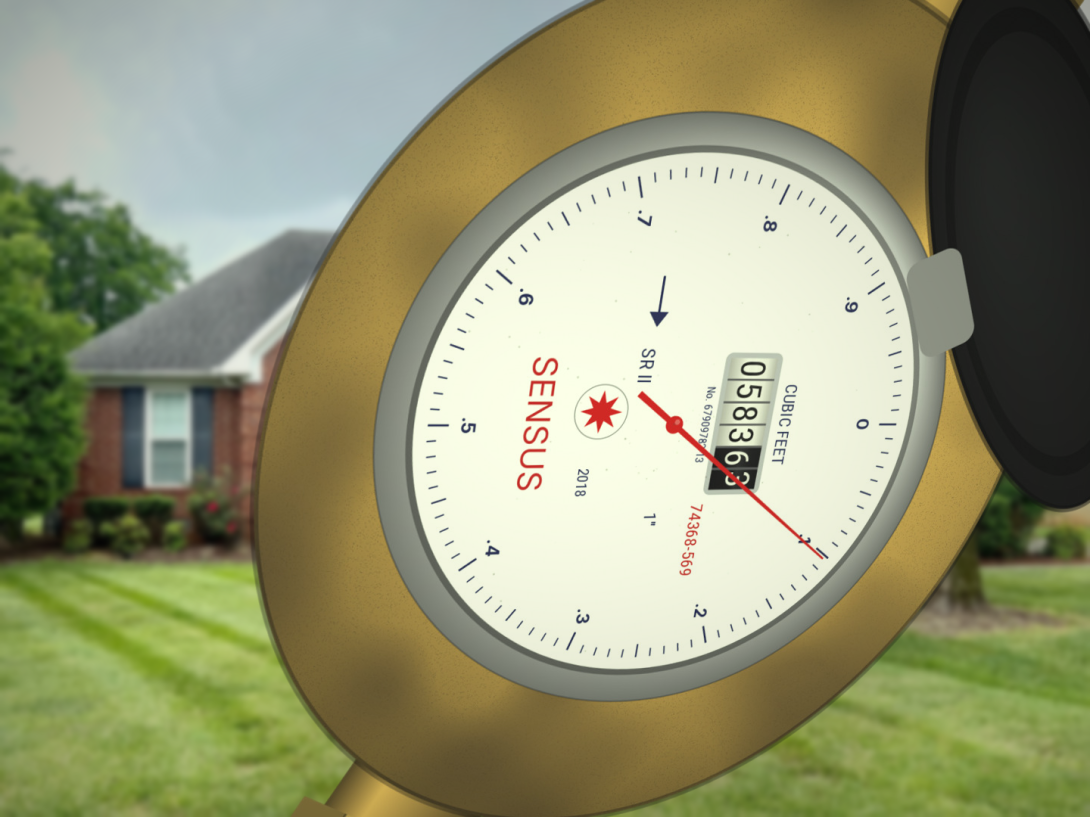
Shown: value=58363.10 unit=ft³
